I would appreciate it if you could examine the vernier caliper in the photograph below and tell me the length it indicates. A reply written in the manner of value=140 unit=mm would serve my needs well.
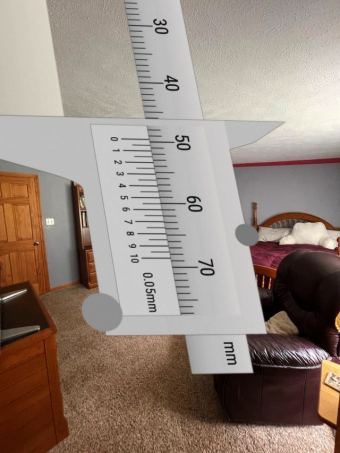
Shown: value=49.6 unit=mm
